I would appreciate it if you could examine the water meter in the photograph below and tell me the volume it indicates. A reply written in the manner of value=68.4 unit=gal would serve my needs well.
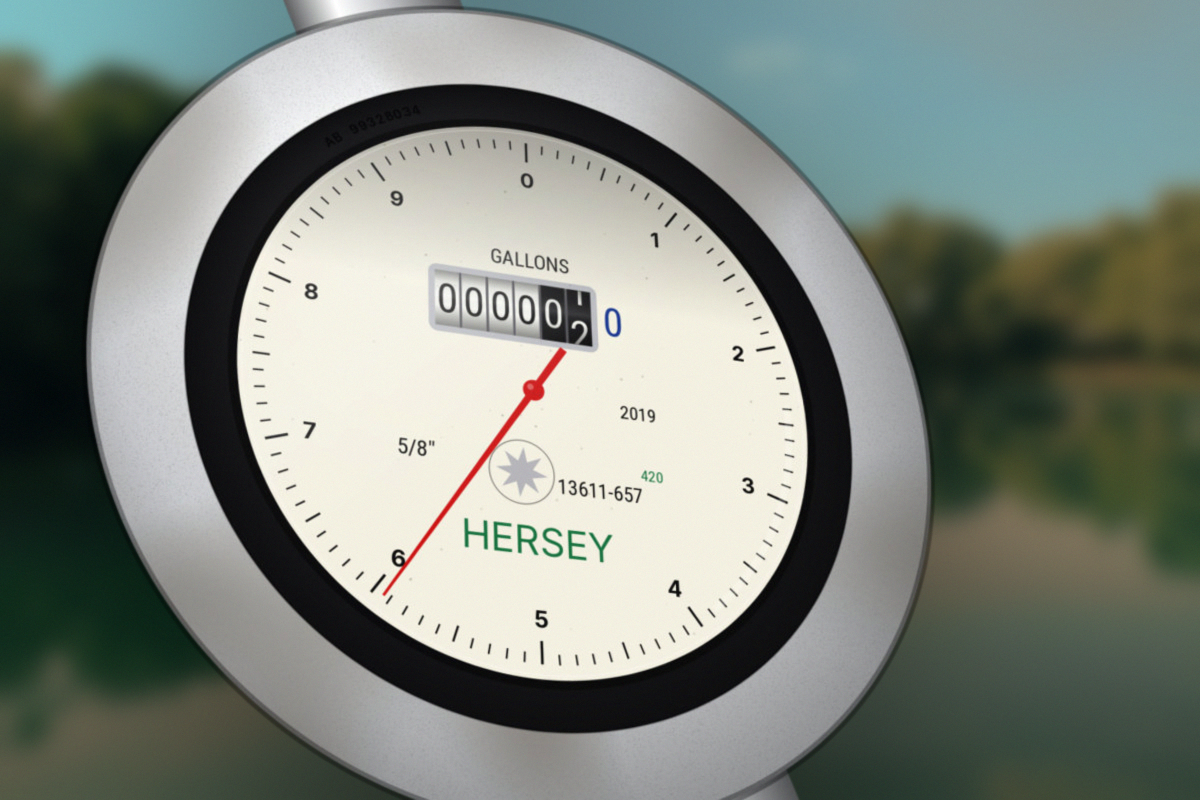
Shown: value=15.9 unit=gal
